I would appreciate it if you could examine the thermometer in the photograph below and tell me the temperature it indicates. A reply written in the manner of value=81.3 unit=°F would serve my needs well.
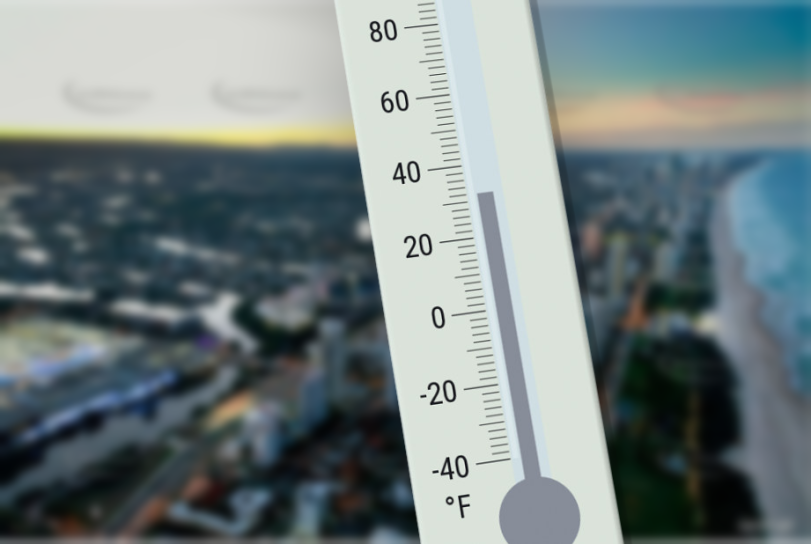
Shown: value=32 unit=°F
